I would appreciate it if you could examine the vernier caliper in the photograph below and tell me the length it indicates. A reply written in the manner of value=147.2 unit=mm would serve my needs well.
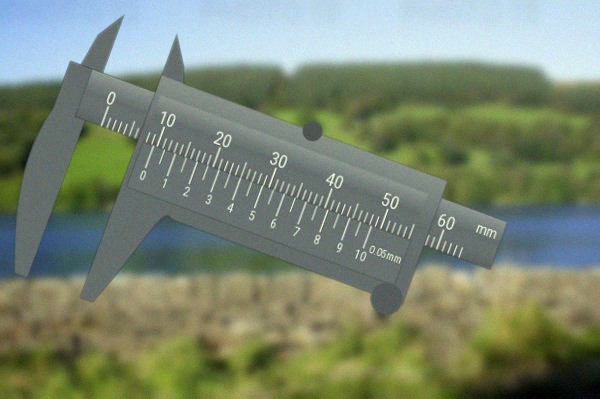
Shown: value=9.4 unit=mm
